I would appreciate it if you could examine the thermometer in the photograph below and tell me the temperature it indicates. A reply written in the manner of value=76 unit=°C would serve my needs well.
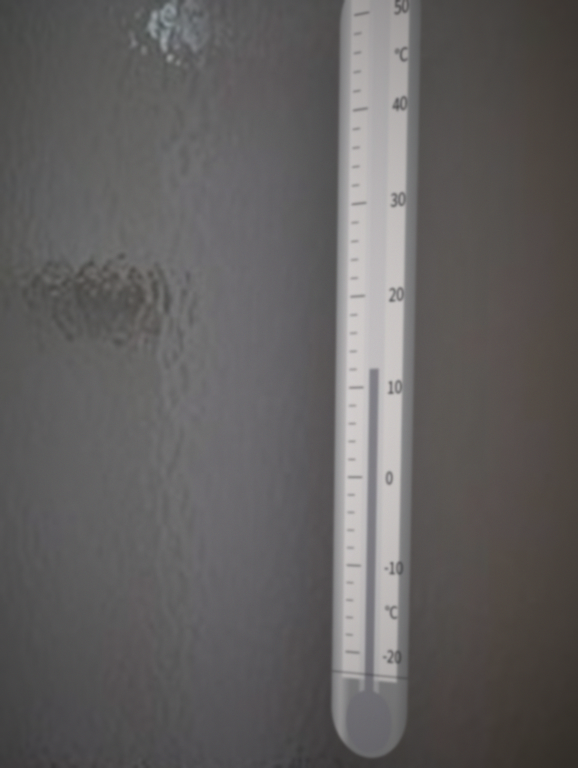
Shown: value=12 unit=°C
